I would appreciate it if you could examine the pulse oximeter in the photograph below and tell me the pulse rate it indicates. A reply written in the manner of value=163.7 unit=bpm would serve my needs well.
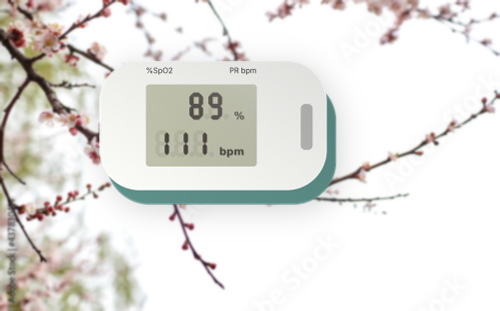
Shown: value=111 unit=bpm
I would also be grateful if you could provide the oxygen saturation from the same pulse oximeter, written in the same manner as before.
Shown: value=89 unit=%
